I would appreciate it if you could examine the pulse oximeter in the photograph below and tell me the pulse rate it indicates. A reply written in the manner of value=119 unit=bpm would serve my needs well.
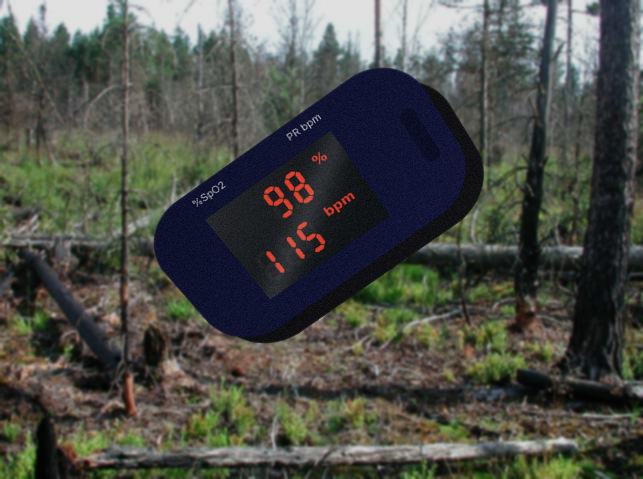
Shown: value=115 unit=bpm
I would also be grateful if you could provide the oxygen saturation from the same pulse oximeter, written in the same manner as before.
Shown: value=98 unit=%
